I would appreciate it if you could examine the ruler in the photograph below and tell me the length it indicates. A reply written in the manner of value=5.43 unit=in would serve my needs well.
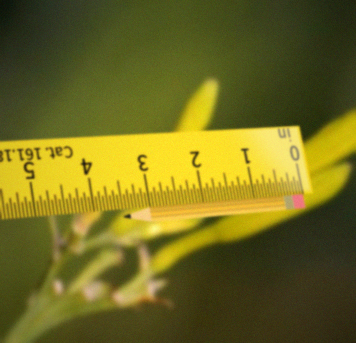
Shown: value=3.5 unit=in
